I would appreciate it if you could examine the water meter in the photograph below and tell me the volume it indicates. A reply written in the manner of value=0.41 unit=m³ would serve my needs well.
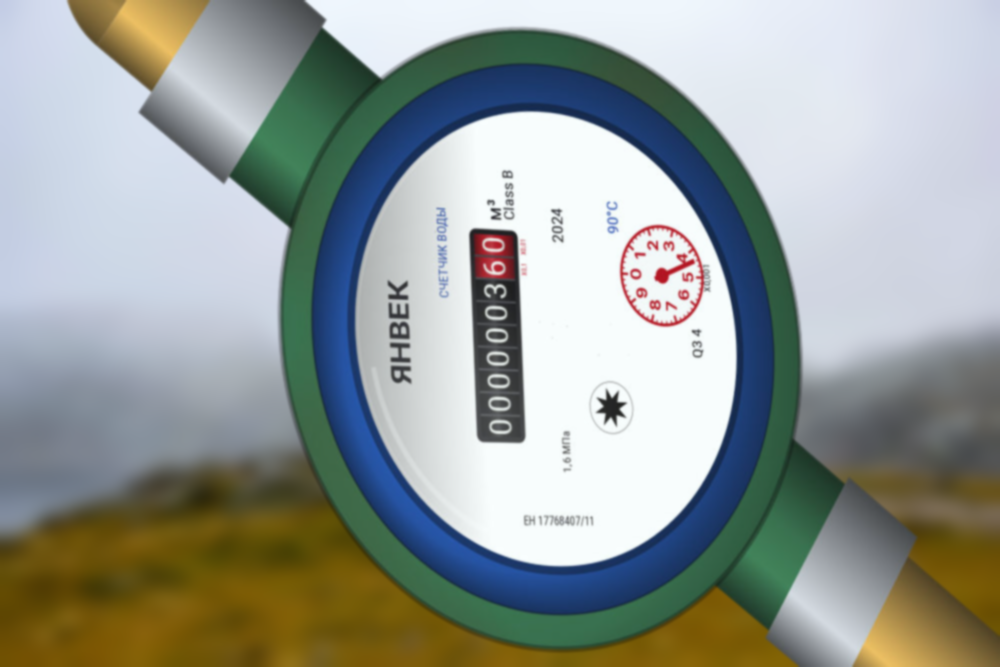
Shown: value=3.604 unit=m³
